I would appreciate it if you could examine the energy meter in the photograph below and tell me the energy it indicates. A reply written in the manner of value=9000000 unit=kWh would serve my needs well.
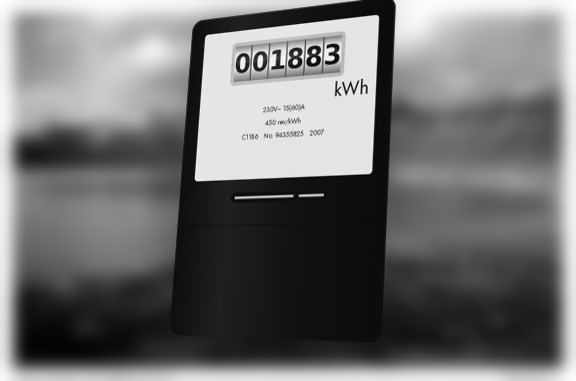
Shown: value=1883 unit=kWh
